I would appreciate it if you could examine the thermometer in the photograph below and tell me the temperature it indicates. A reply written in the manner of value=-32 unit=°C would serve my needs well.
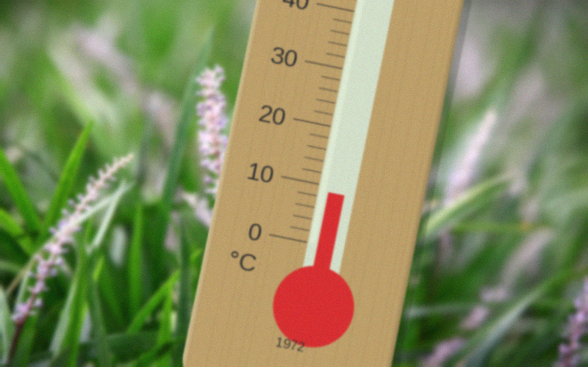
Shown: value=9 unit=°C
